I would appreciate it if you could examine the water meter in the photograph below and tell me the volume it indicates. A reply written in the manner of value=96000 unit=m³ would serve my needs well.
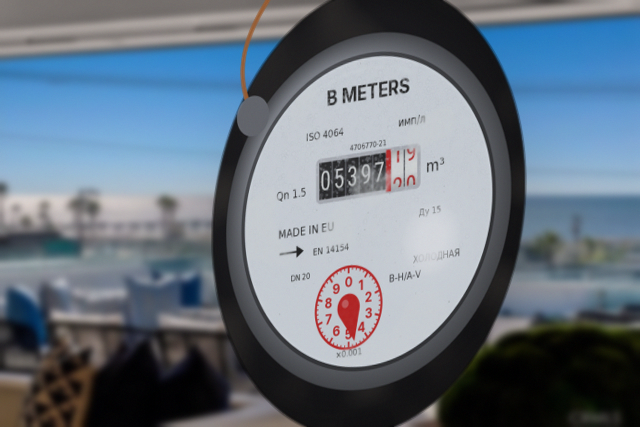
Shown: value=5397.194 unit=m³
